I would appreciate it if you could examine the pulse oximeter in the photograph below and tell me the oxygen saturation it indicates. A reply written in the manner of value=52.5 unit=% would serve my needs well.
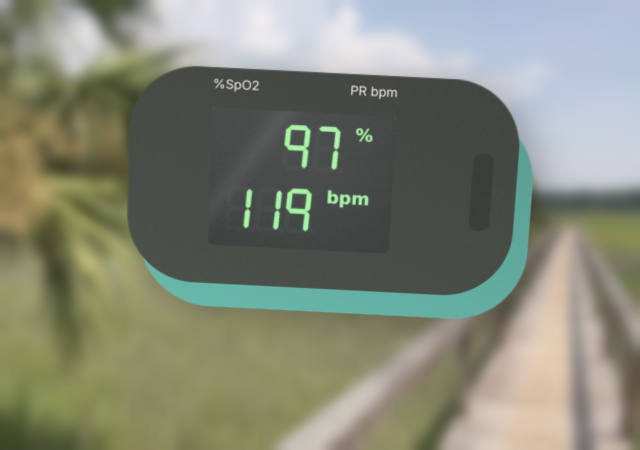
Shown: value=97 unit=%
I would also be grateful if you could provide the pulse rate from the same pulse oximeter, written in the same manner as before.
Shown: value=119 unit=bpm
